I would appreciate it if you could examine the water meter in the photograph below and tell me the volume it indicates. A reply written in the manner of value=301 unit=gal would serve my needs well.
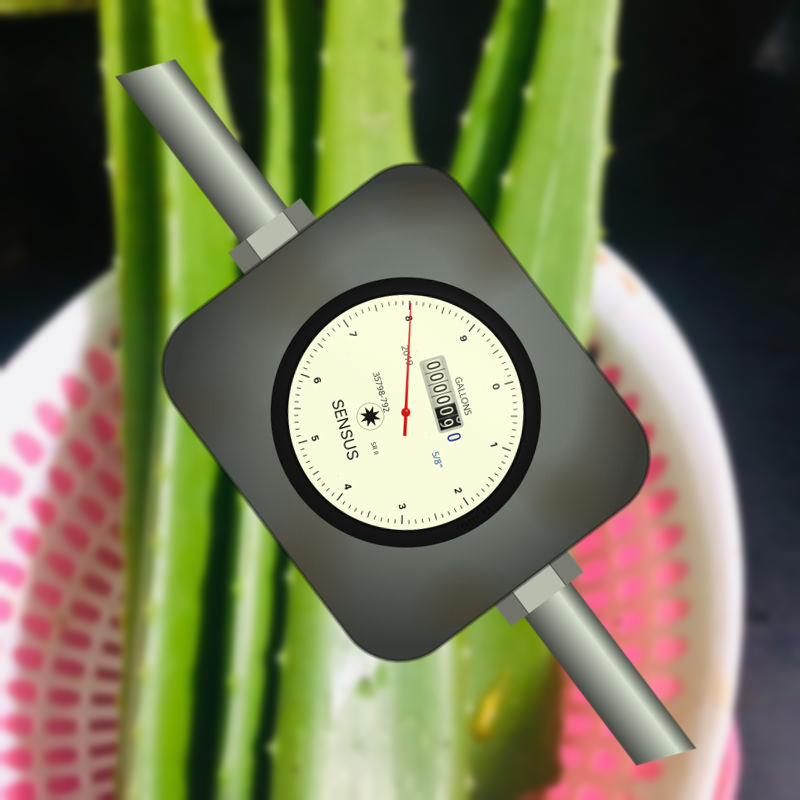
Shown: value=88.0 unit=gal
